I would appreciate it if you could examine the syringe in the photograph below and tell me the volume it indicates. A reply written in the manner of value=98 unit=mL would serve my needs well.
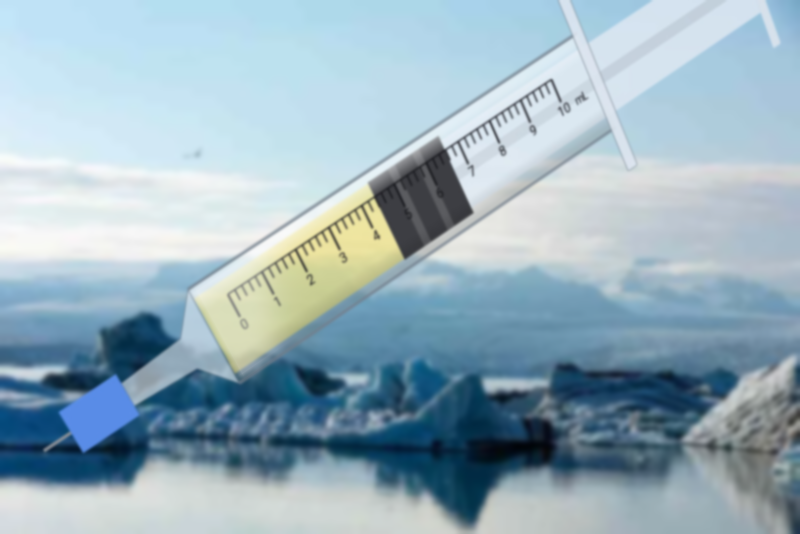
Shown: value=4.4 unit=mL
